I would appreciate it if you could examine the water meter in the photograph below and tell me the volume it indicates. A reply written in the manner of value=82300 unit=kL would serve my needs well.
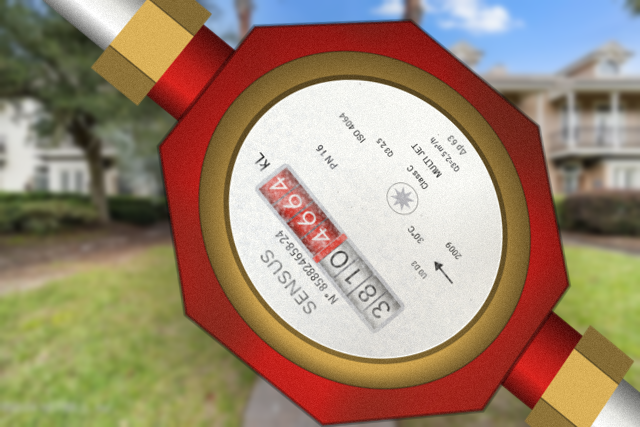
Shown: value=3810.4664 unit=kL
